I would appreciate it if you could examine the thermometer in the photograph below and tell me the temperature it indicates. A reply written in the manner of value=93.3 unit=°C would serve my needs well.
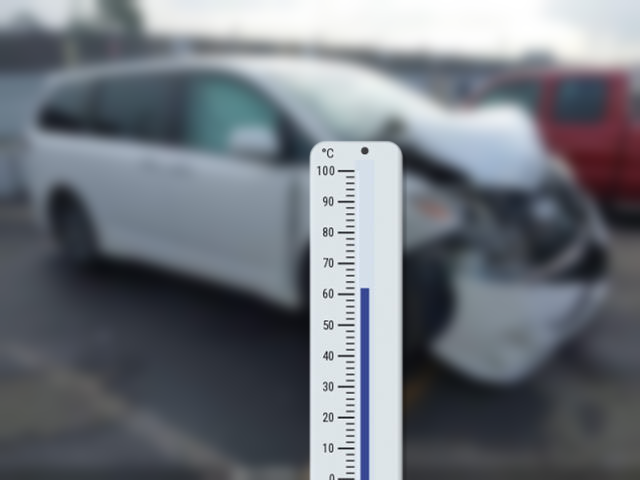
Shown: value=62 unit=°C
